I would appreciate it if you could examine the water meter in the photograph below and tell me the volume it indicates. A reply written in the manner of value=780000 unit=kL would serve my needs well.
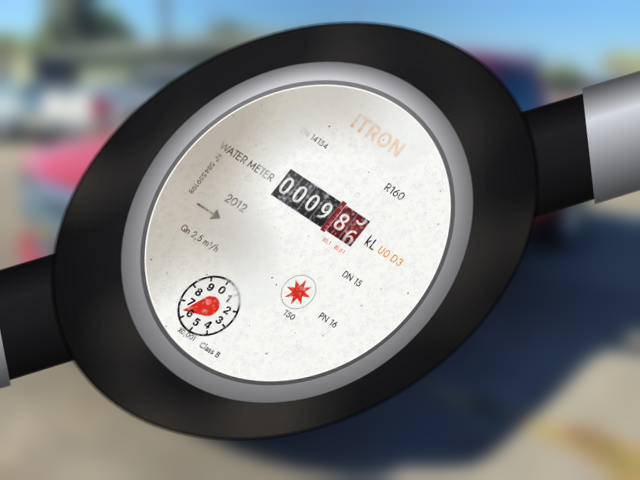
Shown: value=9.856 unit=kL
